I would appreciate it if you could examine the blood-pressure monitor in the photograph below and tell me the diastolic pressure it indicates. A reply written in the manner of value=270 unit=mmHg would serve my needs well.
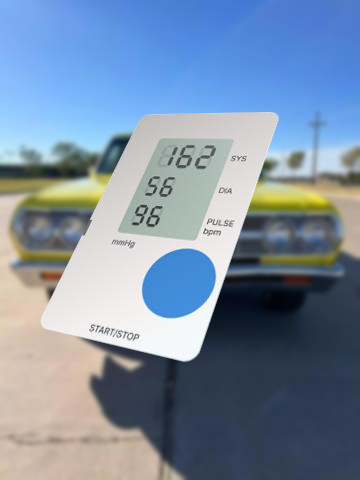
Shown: value=56 unit=mmHg
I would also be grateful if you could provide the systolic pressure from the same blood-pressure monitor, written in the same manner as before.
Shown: value=162 unit=mmHg
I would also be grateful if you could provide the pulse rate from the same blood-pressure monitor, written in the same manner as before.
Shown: value=96 unit=bpm
